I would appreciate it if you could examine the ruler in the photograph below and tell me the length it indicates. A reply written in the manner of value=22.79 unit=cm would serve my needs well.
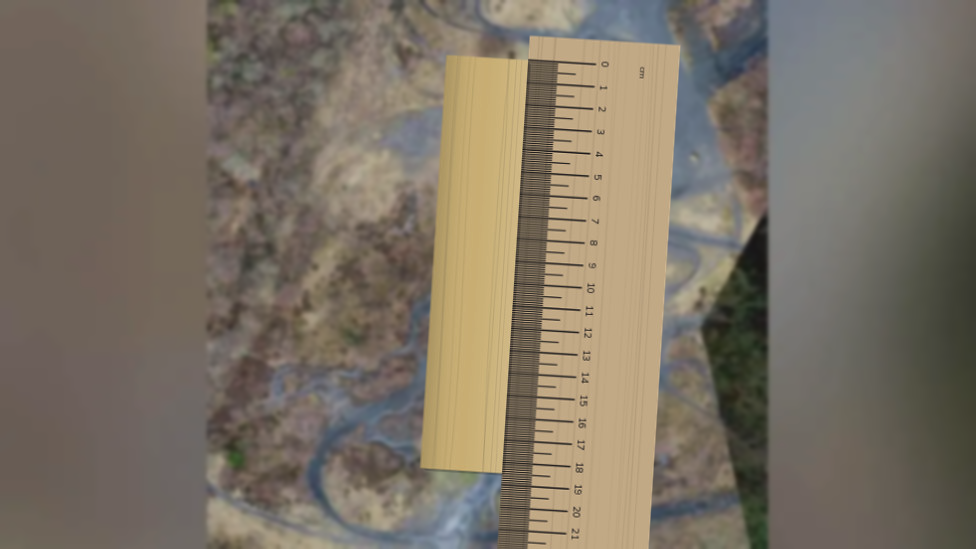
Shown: value=18.5 unit=cm
